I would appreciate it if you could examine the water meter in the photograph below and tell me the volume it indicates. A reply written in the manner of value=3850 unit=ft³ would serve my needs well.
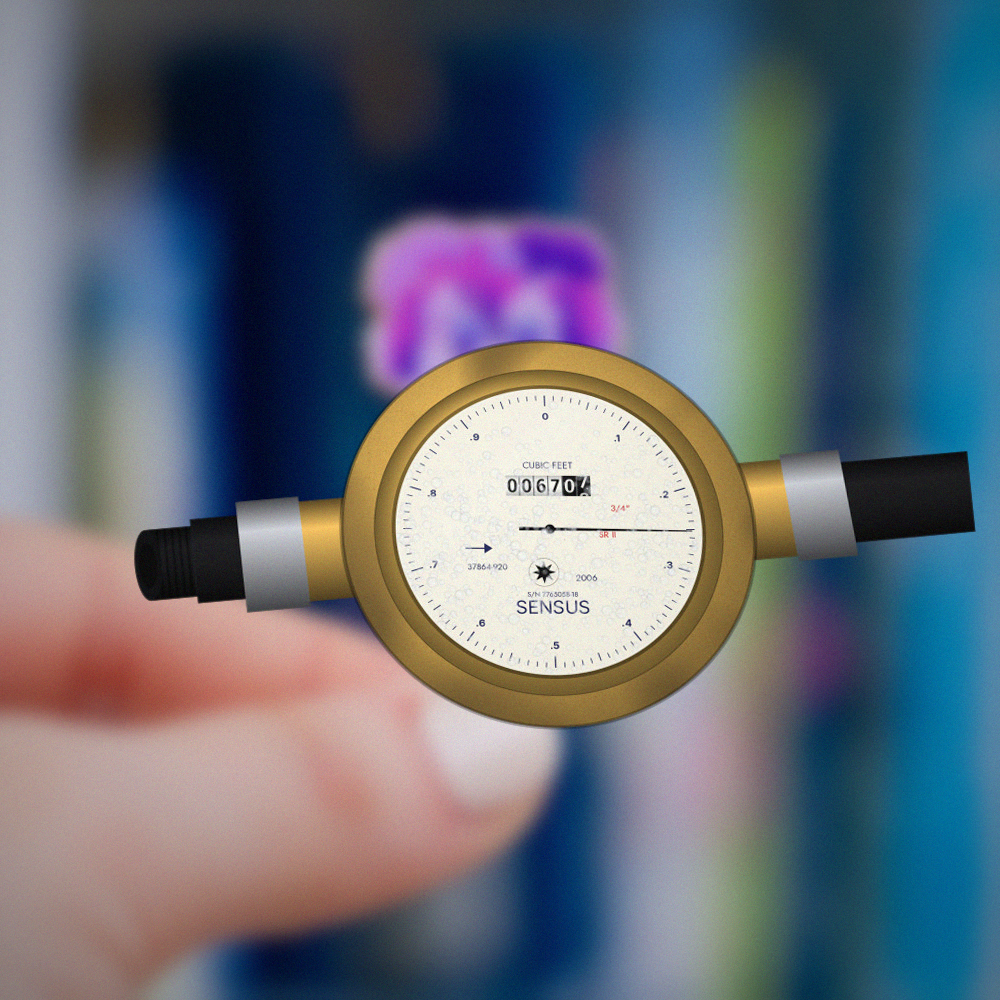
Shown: value=6707.25 unit=ft³
